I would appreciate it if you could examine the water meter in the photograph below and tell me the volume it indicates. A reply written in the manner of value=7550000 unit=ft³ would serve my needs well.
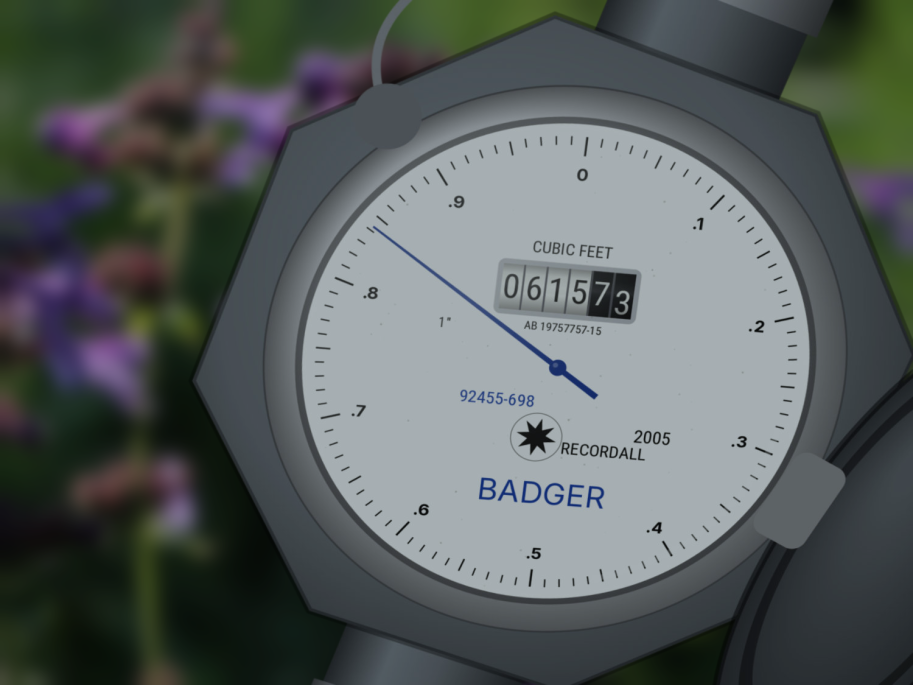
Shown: value=61572.84 unit=ft³
